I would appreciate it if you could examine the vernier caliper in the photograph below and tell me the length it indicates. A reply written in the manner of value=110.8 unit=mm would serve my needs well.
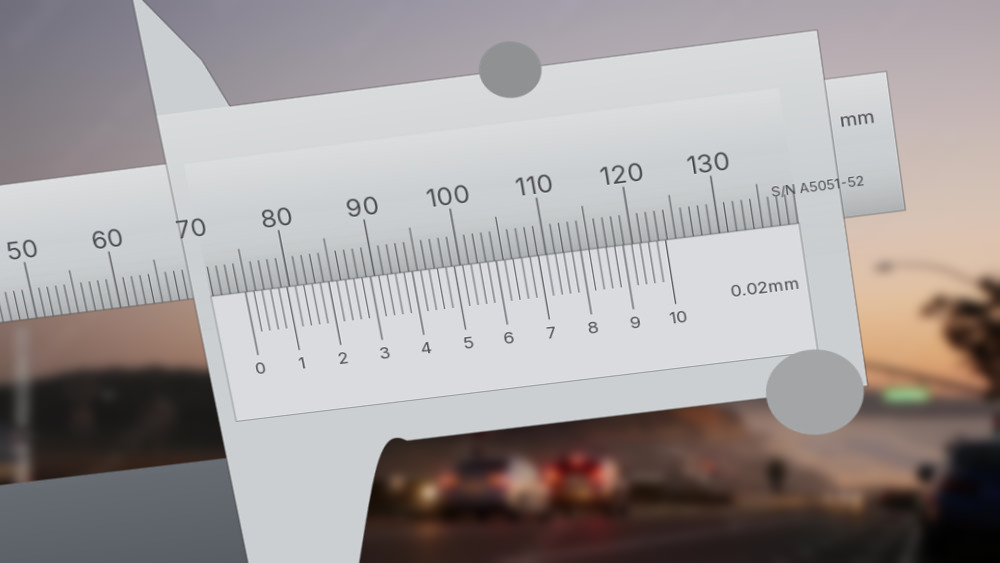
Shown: value=74.8 unit=mm
